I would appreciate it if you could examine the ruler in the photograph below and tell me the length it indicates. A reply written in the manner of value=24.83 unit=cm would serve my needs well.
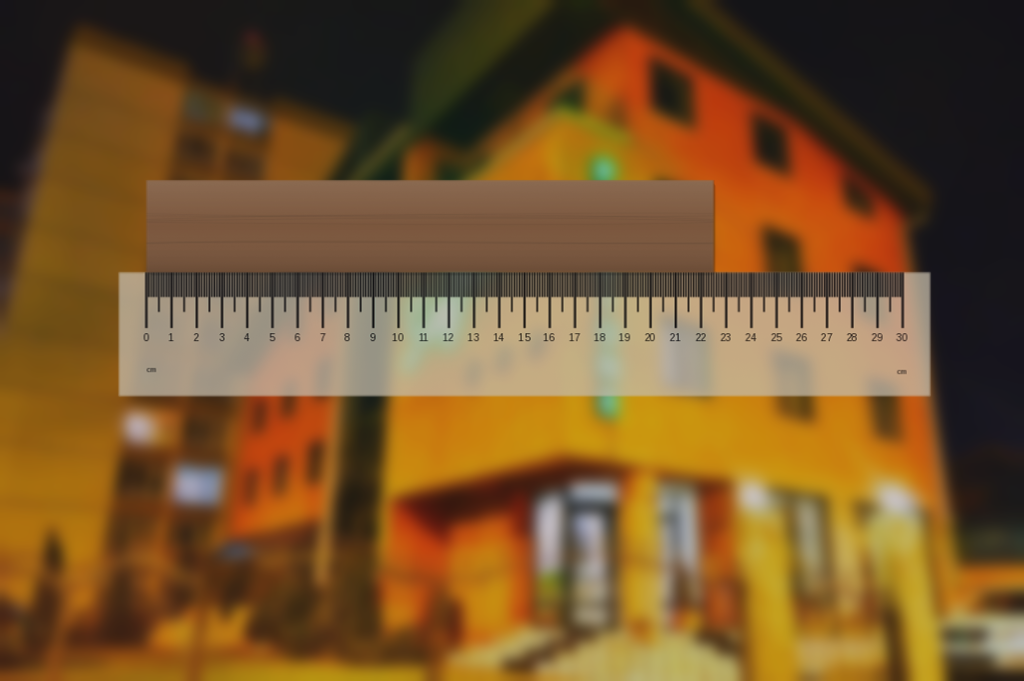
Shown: value=22.5 unit=cm
